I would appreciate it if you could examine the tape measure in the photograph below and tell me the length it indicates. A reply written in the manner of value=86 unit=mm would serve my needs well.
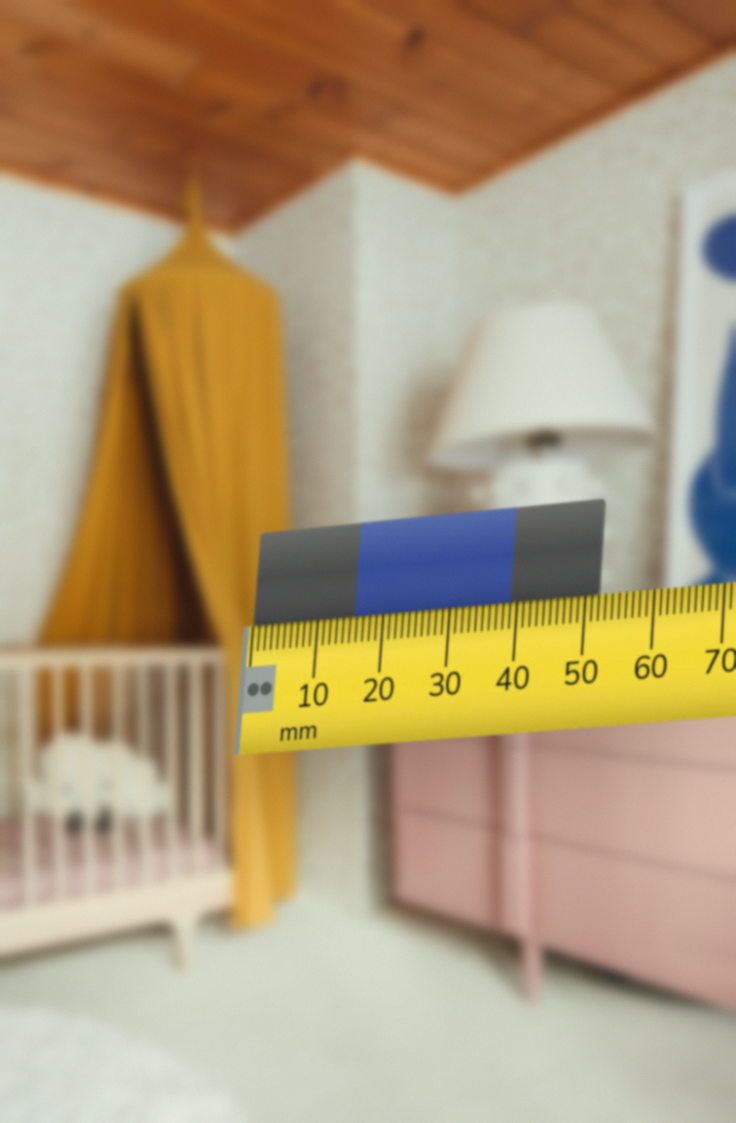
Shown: value=52 unit=mm
